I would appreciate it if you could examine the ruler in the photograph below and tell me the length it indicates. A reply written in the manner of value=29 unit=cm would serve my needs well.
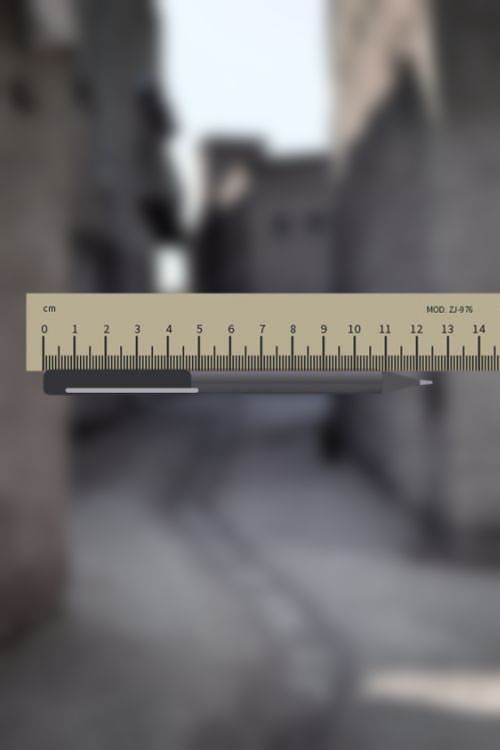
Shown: value=12.5 unit=cm
